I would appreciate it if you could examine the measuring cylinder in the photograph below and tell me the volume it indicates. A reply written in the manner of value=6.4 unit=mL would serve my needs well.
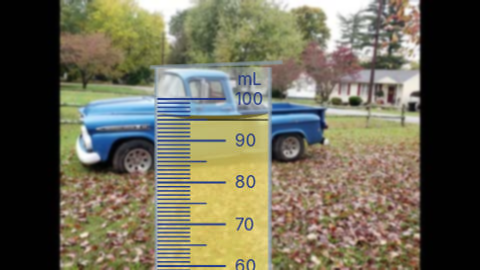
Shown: value=95 unit=mL
